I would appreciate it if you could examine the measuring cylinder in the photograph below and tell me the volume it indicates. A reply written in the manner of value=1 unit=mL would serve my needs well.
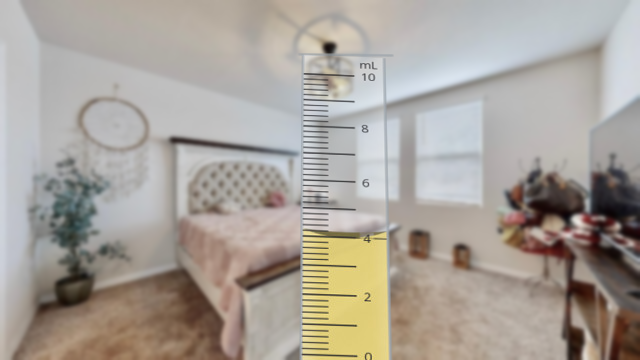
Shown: value=4 unit=mL
